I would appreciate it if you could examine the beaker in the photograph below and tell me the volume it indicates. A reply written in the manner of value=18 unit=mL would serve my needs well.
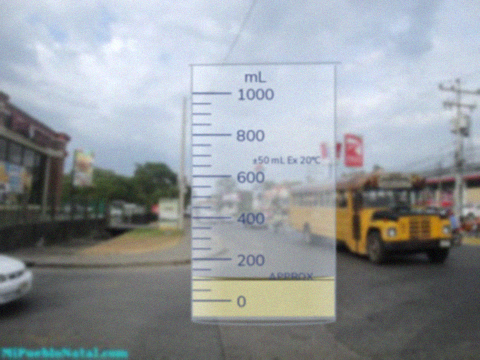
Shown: value=100 unit=mL
